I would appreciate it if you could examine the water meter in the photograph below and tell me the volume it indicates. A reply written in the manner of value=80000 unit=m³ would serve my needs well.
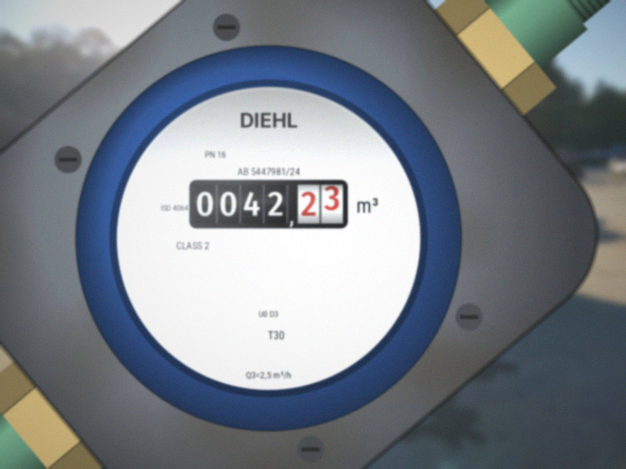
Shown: value=42.23 unit=m³
